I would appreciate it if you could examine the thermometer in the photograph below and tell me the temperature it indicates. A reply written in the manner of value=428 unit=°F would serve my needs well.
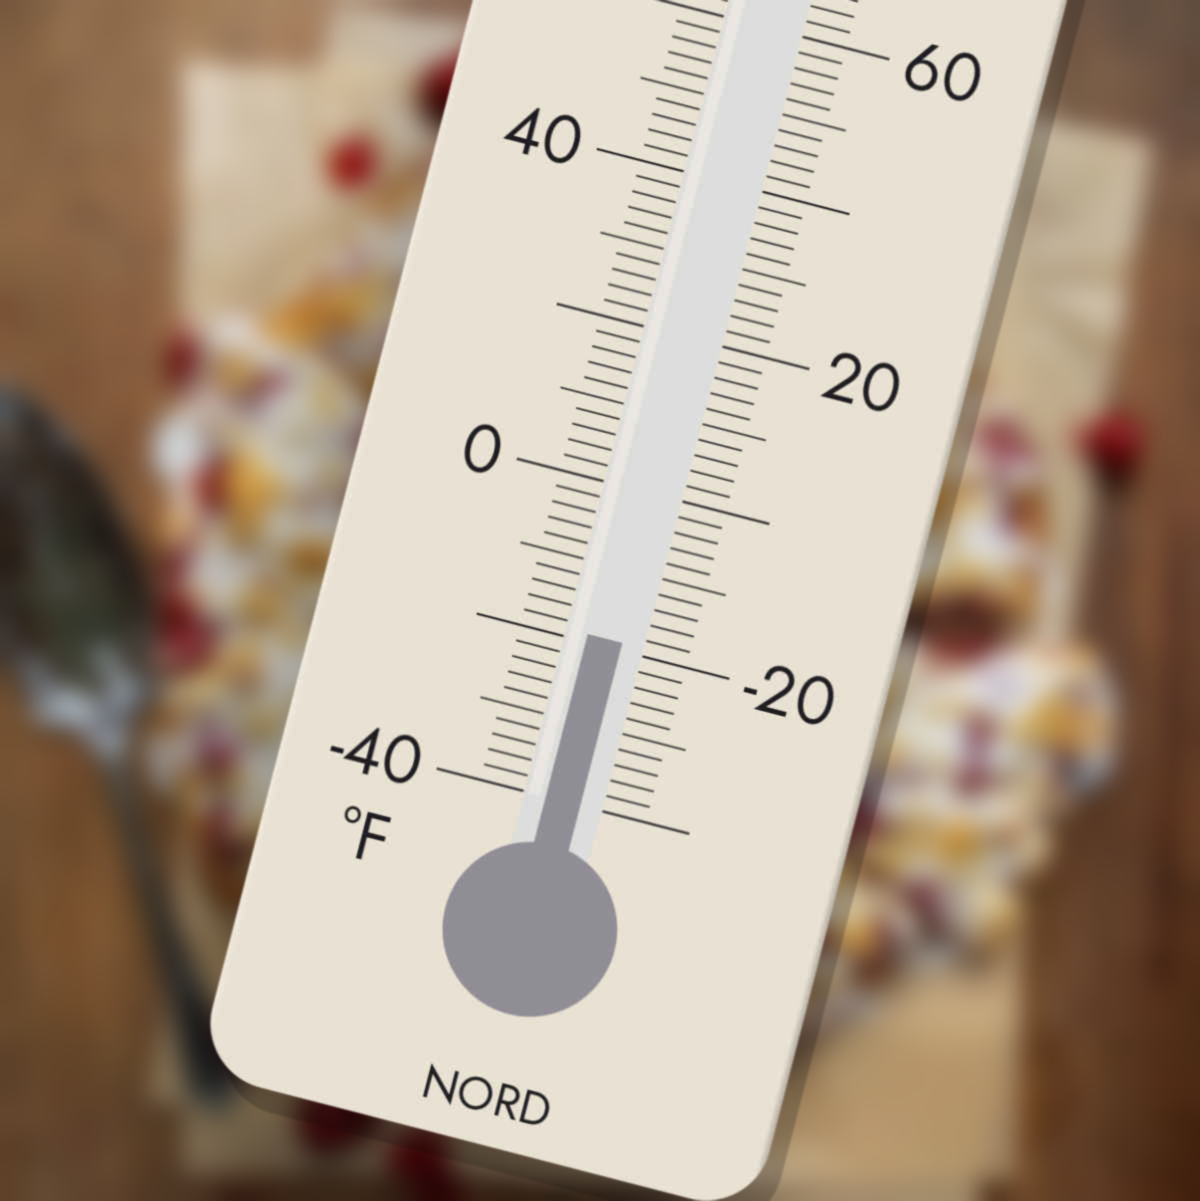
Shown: value=-19 unit=°F
